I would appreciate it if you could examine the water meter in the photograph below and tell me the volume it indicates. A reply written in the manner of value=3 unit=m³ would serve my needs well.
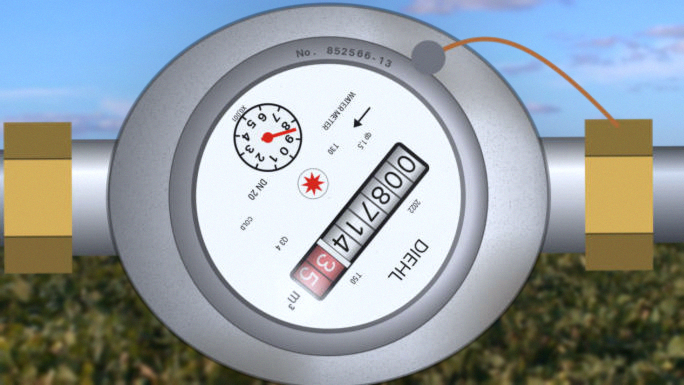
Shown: value=8714.348 unit=m³
